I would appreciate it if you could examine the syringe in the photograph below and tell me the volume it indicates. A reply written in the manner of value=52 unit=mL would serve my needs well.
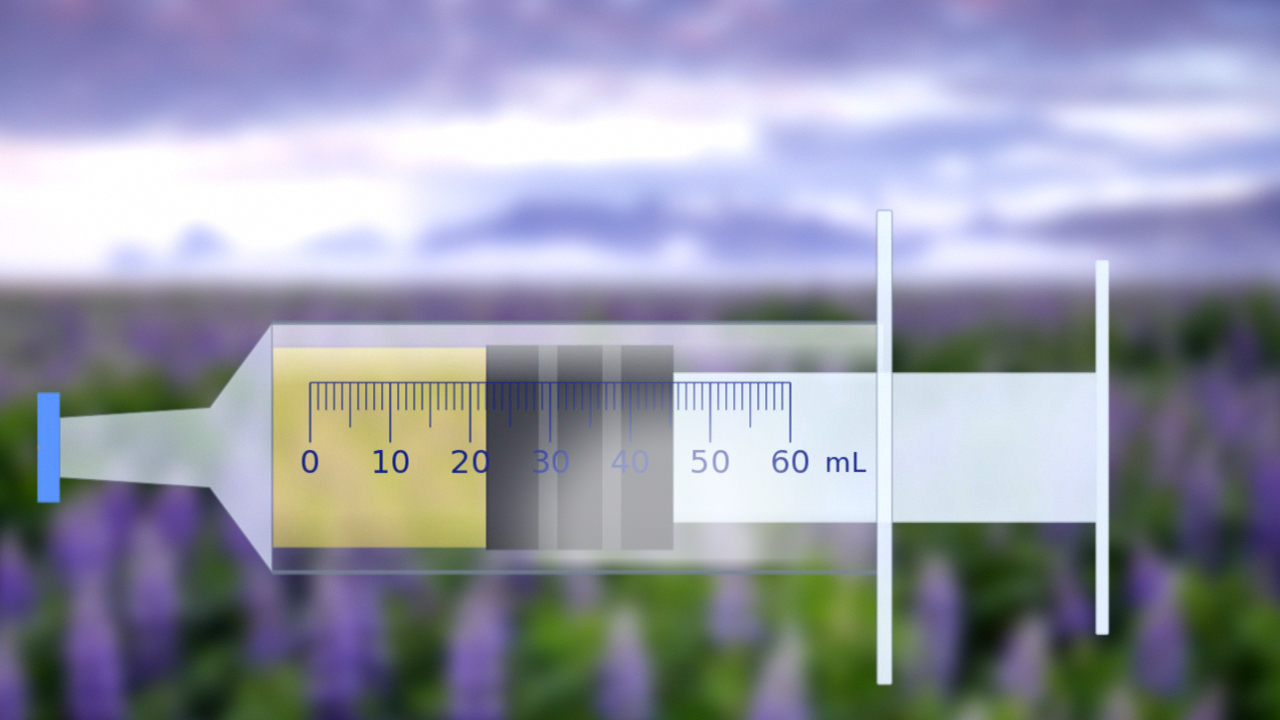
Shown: value=22 unit=mL
